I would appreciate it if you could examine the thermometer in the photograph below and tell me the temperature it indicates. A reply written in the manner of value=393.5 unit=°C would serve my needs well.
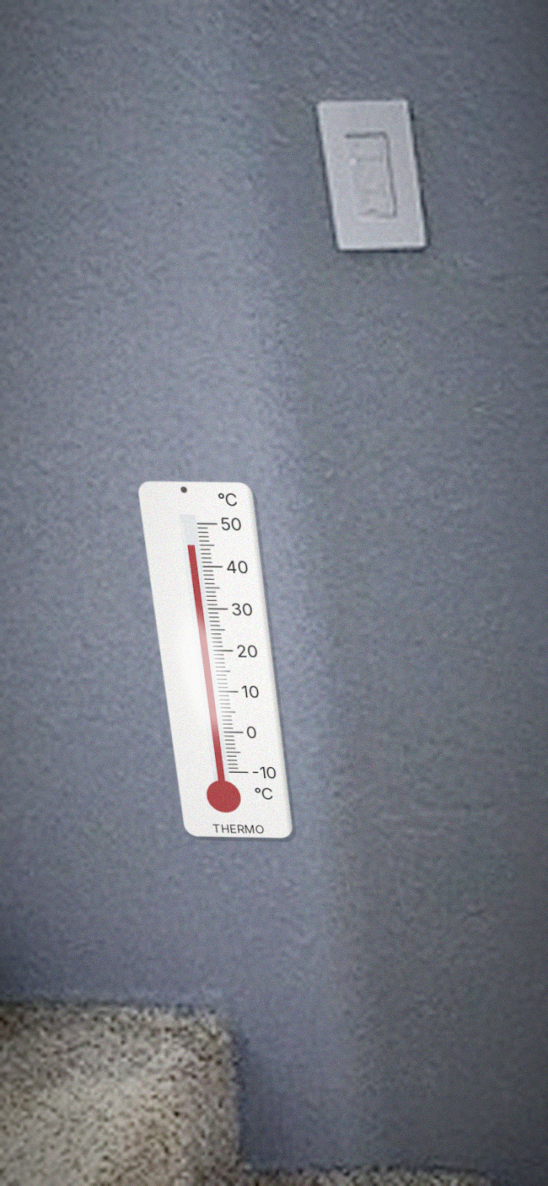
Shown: value=45 unit=°C
